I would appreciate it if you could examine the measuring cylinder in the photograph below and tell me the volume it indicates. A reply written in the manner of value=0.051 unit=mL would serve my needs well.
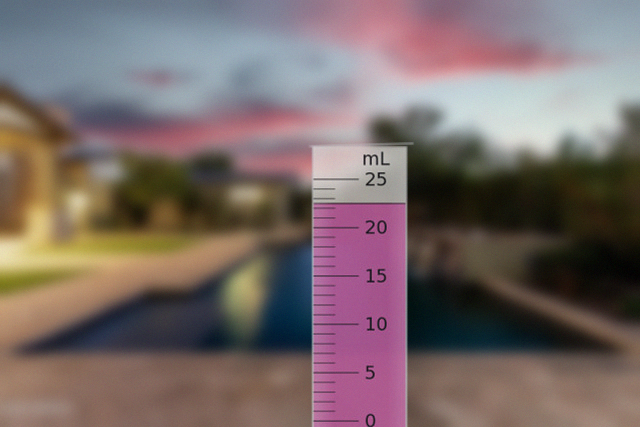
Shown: value=22.5 unit=mL
